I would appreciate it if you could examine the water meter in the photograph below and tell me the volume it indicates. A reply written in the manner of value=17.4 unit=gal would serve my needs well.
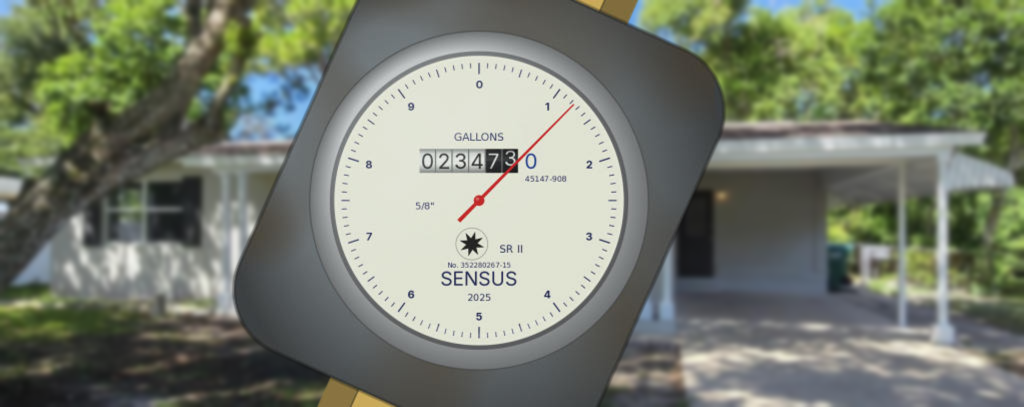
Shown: value=234731.2 unit=gal
